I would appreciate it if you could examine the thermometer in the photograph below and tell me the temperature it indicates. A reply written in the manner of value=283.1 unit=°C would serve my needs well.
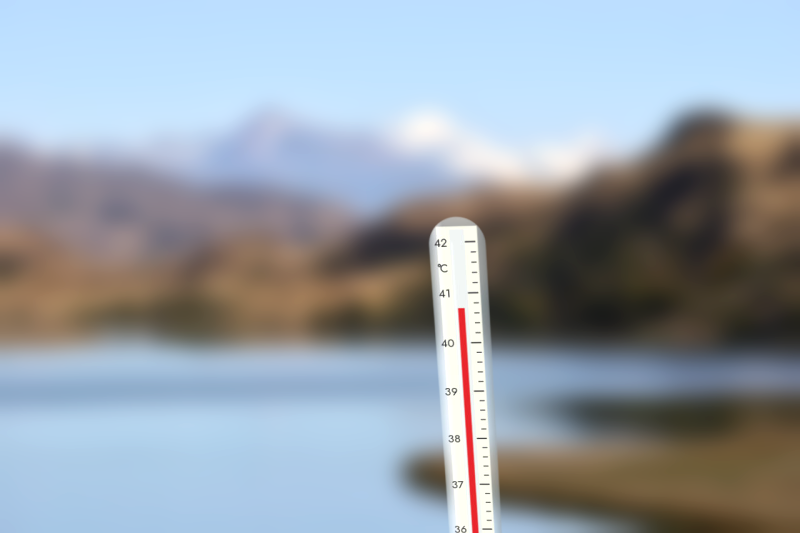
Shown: value=40.7 unit=°C
